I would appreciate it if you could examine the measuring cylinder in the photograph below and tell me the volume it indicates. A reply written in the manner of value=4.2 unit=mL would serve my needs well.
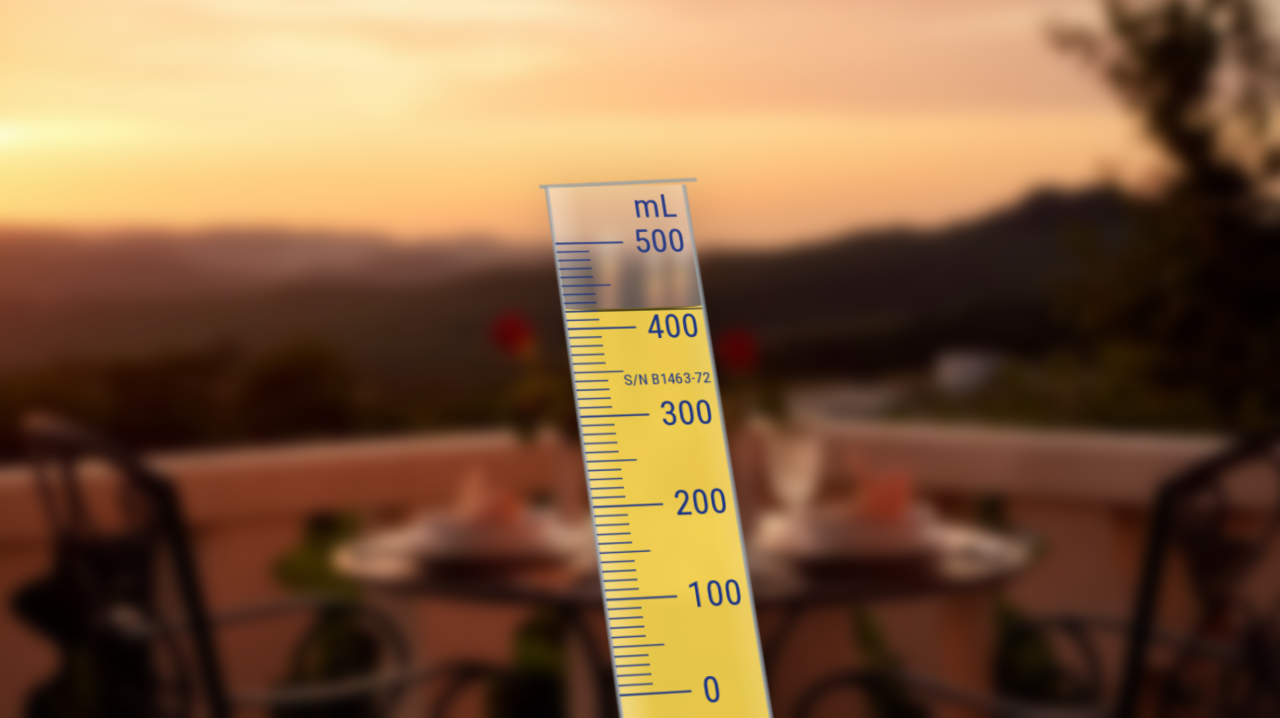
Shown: value=420 unit=mL
